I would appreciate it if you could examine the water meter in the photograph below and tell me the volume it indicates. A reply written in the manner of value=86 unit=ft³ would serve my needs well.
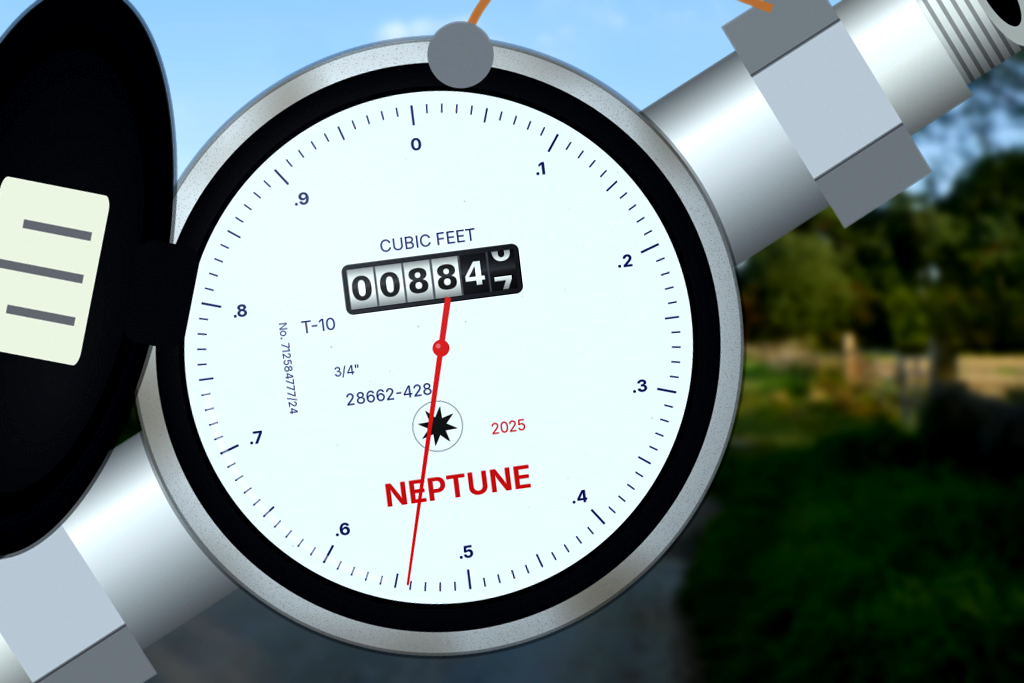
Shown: value=8846.54 unit=ft³
